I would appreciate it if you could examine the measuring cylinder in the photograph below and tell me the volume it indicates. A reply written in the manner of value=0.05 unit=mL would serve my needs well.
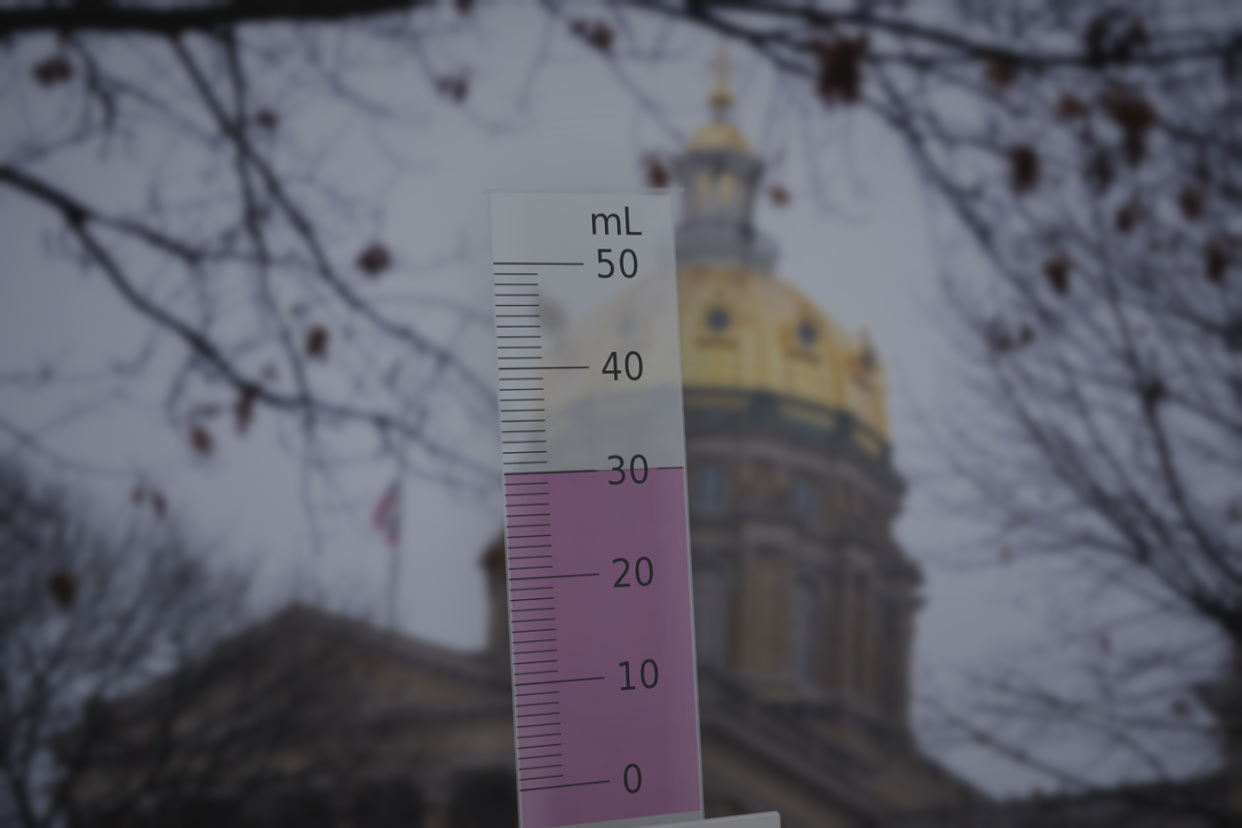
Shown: value=30 unit=mL
